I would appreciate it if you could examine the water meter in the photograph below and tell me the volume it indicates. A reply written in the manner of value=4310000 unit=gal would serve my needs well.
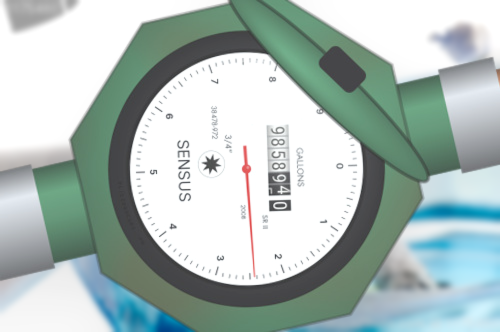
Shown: value=9858942.4 unit=gal
